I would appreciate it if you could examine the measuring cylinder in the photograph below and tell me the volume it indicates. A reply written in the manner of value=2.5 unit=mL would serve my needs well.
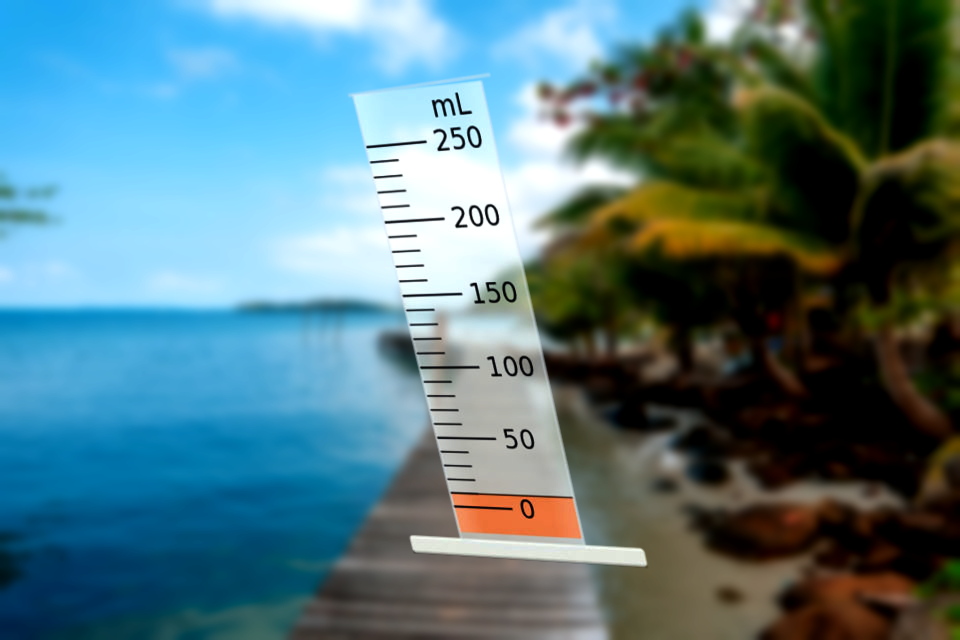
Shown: value=10 unit=mL
